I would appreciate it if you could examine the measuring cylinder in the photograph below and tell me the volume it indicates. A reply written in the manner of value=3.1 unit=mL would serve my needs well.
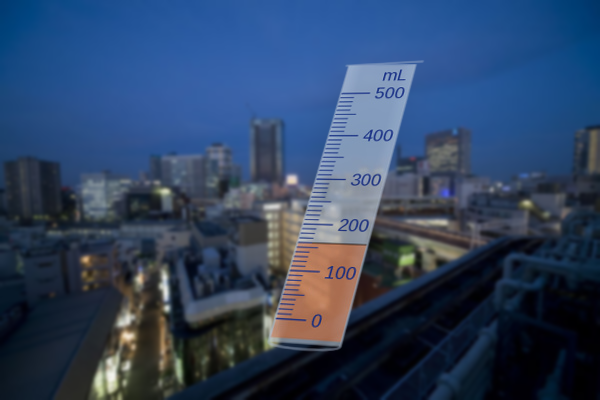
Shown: value=160 unit=mL
